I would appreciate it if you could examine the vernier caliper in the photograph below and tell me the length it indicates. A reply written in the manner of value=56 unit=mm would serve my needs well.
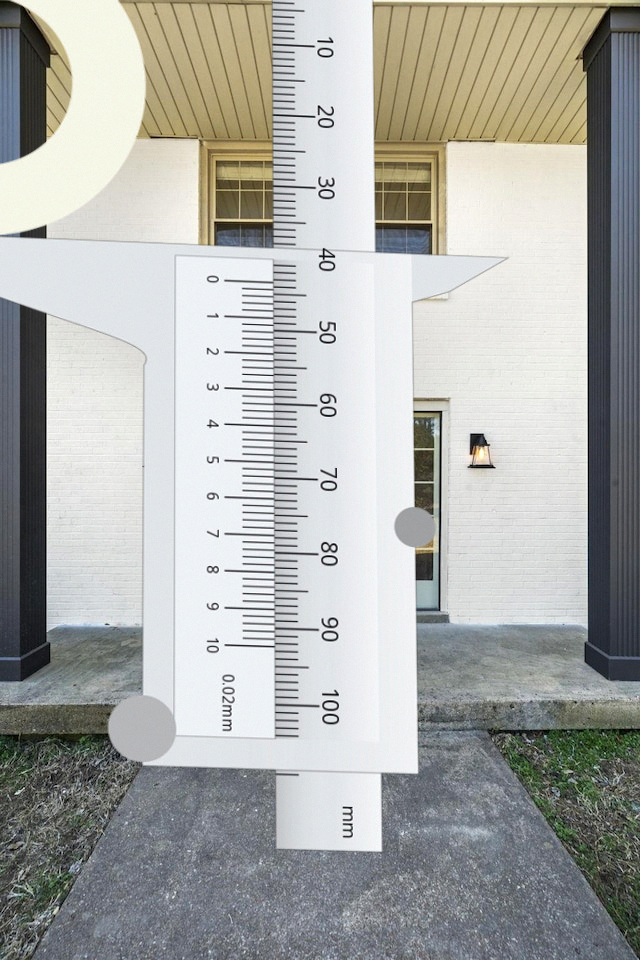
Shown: value=43.4 unit=mm
